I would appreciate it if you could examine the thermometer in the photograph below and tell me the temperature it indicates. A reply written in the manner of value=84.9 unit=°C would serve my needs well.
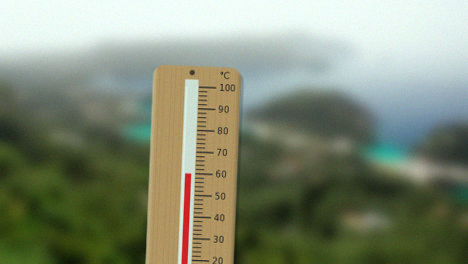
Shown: value=60 unit=°C
